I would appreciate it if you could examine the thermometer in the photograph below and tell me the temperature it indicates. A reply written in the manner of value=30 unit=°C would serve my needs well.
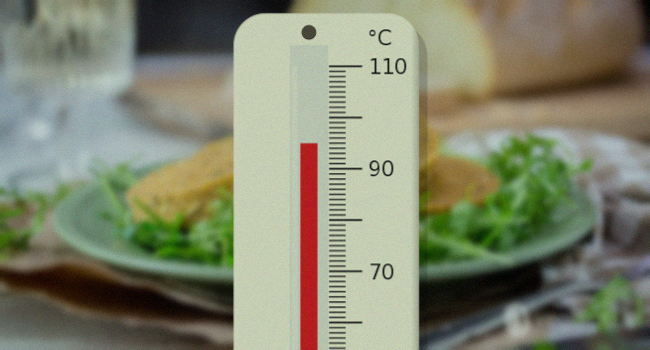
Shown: value=95 unit=°C
